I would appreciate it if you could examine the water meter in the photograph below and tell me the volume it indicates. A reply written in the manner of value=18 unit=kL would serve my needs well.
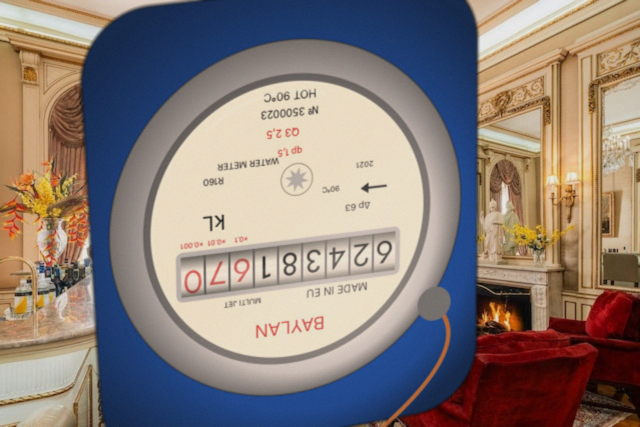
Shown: value=624381.670 unit=kL
